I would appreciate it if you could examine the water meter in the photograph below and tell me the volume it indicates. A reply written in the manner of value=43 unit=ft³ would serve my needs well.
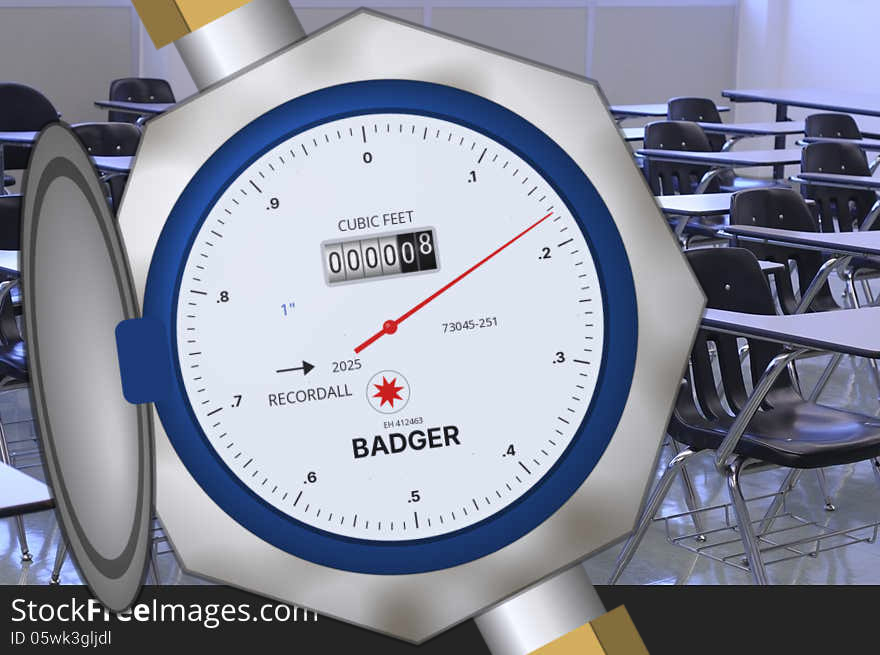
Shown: value=8.17 unit=ft³
